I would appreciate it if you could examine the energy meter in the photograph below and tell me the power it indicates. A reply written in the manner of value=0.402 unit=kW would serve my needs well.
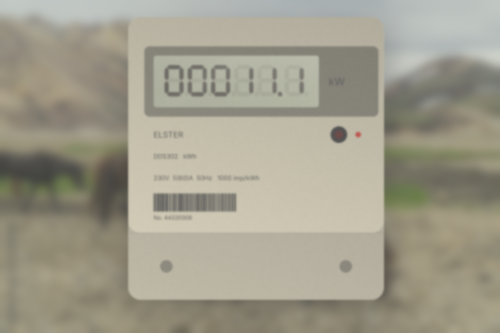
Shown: value=11.1 unit=kW
